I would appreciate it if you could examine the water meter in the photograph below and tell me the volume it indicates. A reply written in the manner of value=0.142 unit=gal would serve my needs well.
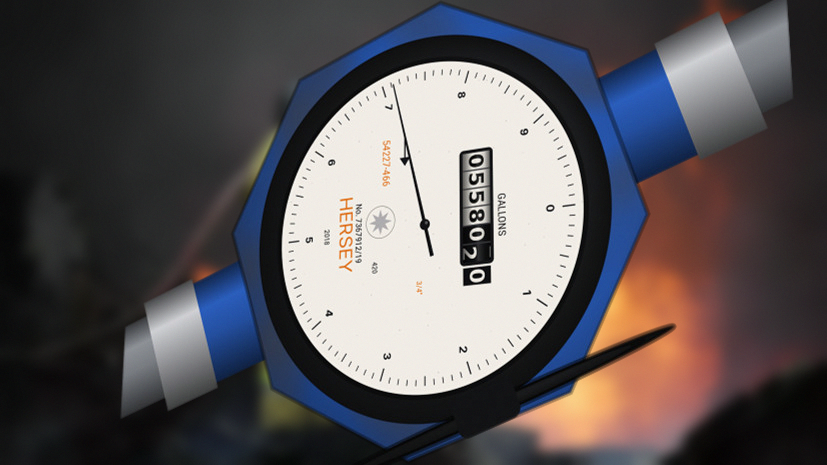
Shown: value=558017.1 unit=gal
